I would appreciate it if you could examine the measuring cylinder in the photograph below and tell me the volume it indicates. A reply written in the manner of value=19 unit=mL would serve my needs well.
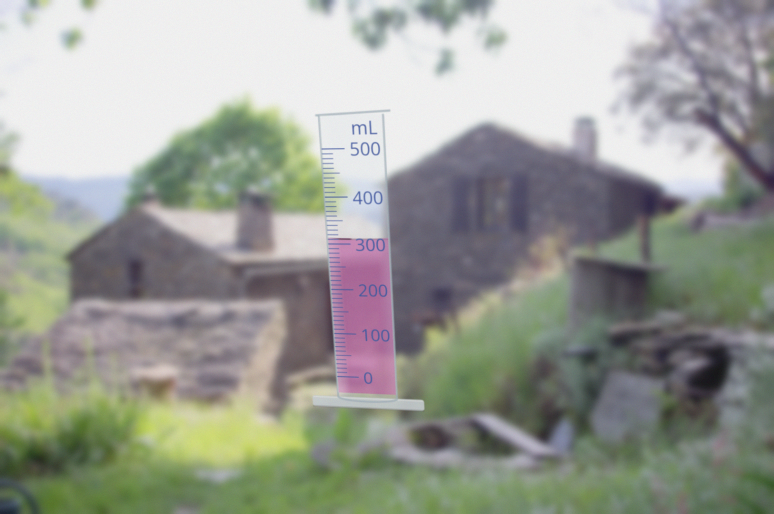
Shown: value=310 unit=mL
